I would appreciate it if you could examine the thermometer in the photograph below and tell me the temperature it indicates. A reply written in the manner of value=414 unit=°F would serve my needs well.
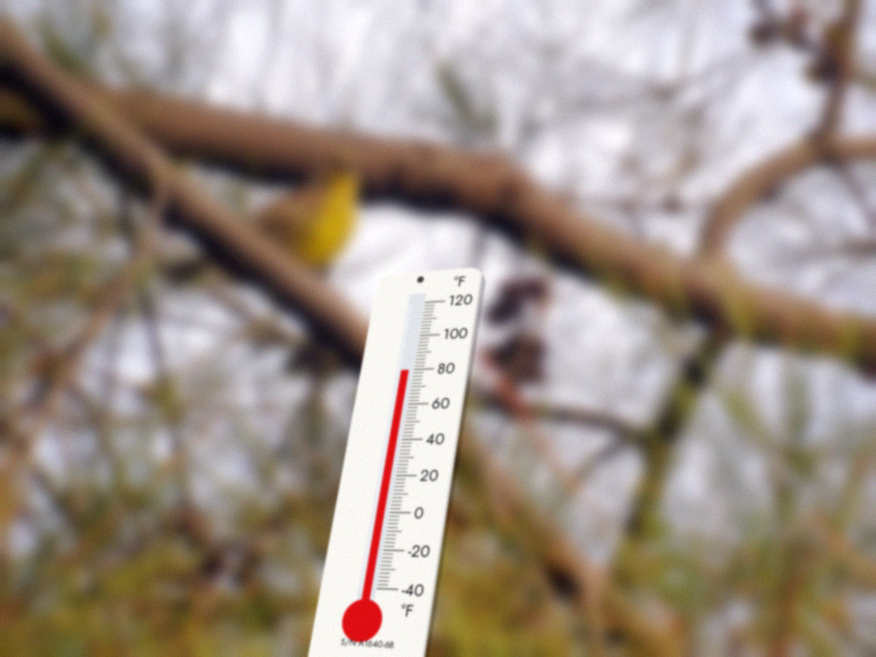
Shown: value=80 unit=°F
